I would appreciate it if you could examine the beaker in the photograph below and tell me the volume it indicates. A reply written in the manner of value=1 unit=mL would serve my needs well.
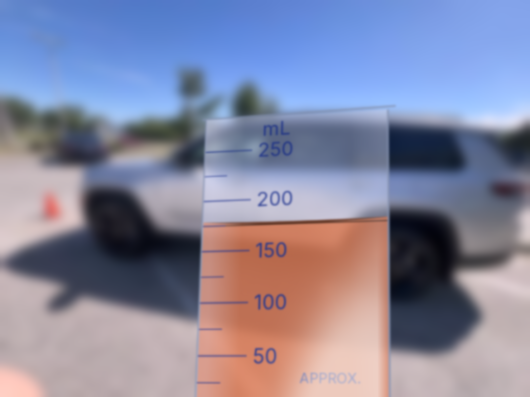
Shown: value=175 unit=mL
